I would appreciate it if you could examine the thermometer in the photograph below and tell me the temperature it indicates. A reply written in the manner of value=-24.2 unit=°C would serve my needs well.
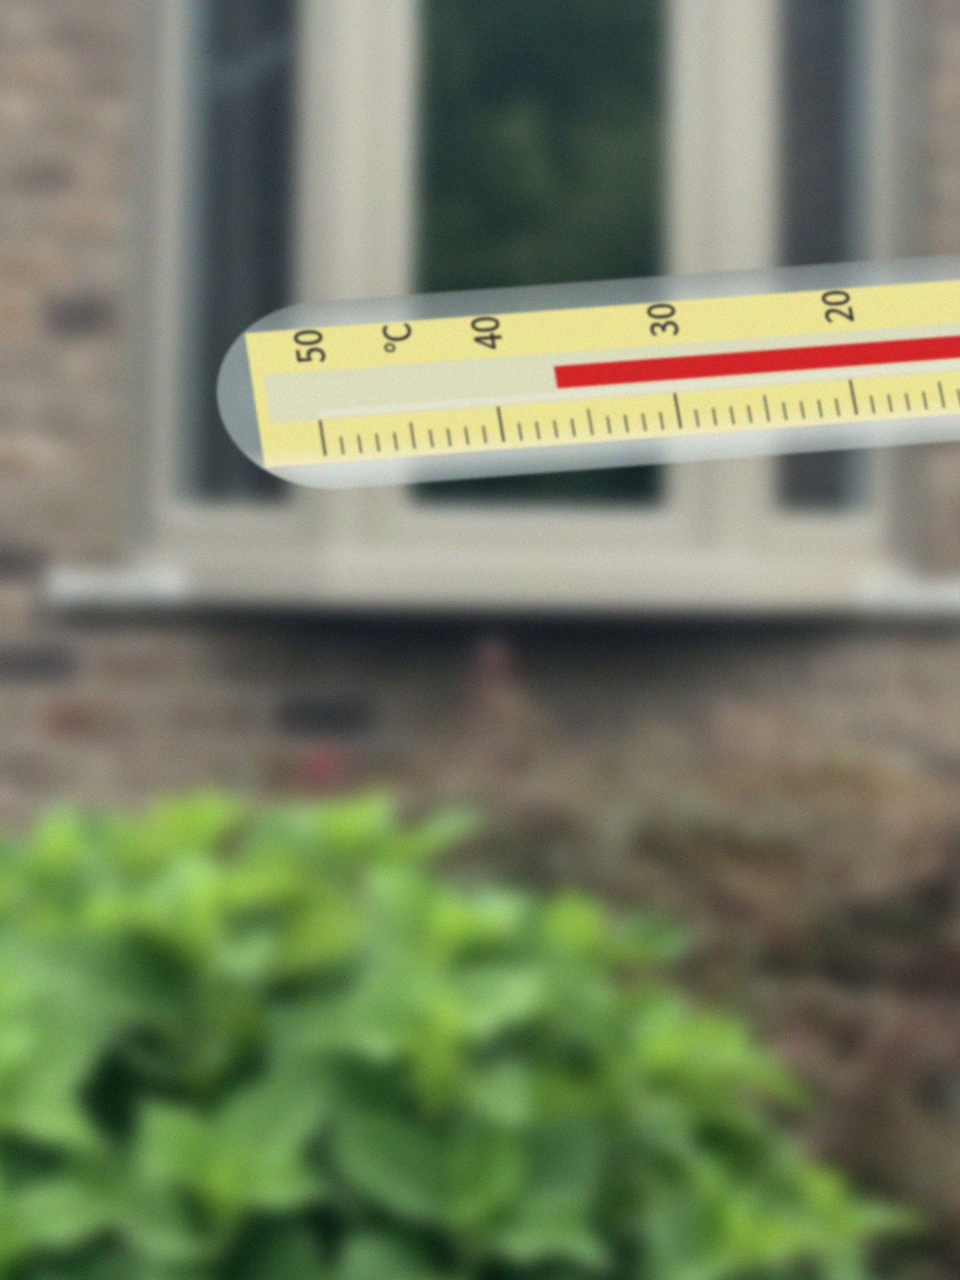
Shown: value=36.5 unit=°C
